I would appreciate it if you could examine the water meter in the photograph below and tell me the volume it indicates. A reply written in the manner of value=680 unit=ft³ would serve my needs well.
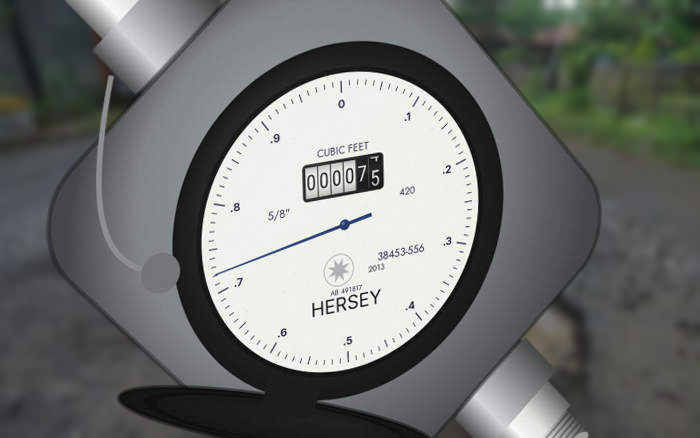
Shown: value=74.72 unit=ft³
